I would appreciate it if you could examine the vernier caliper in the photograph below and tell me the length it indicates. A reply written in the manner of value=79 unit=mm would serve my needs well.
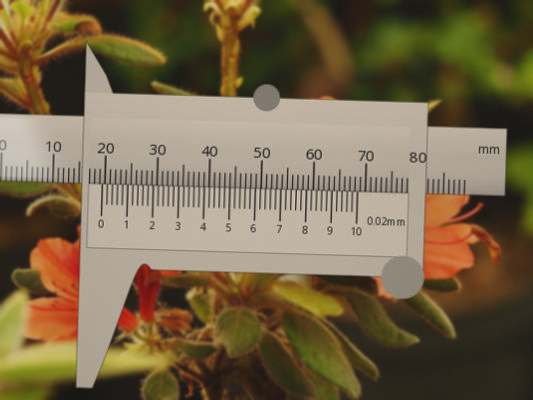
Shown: value=19.5 unit=mm
